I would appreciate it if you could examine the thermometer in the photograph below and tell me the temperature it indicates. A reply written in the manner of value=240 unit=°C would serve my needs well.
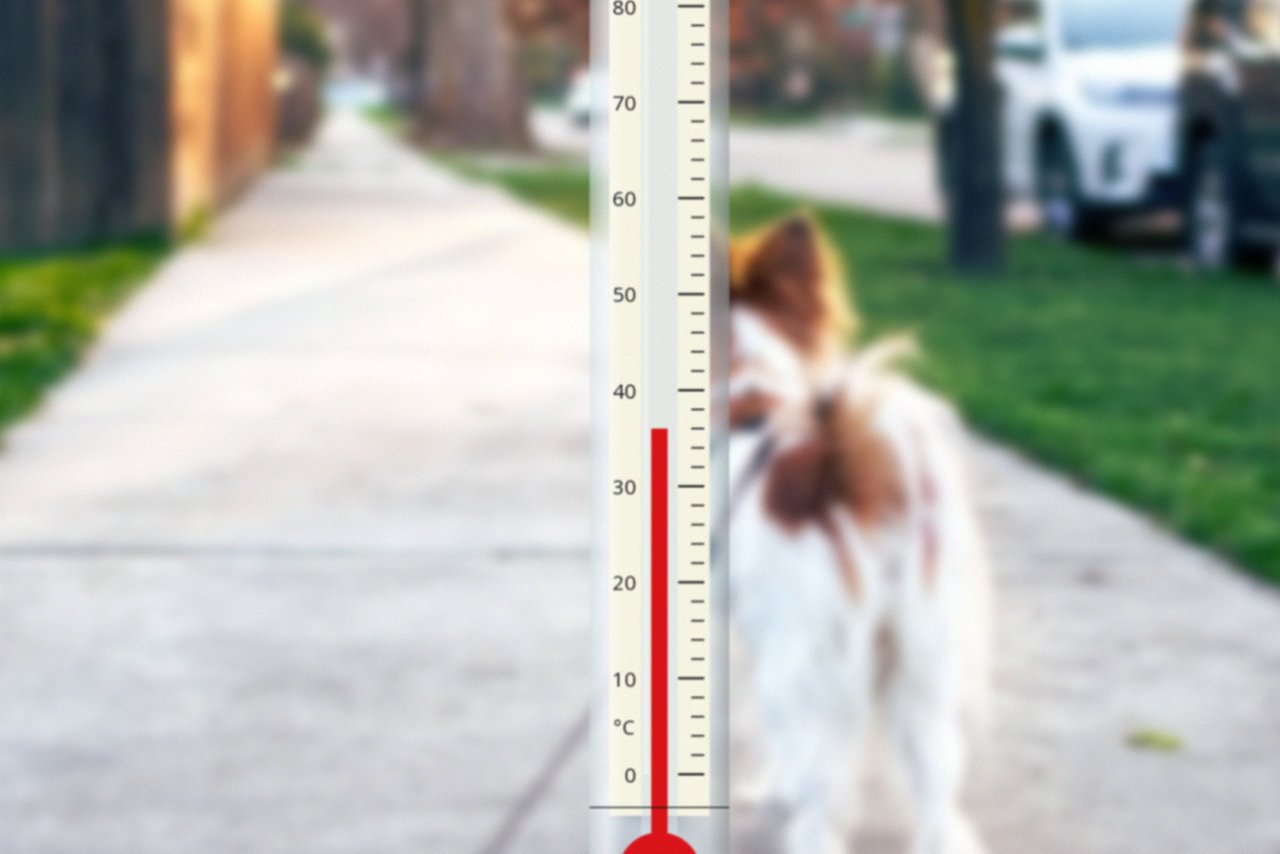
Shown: value=36 unit=°C
